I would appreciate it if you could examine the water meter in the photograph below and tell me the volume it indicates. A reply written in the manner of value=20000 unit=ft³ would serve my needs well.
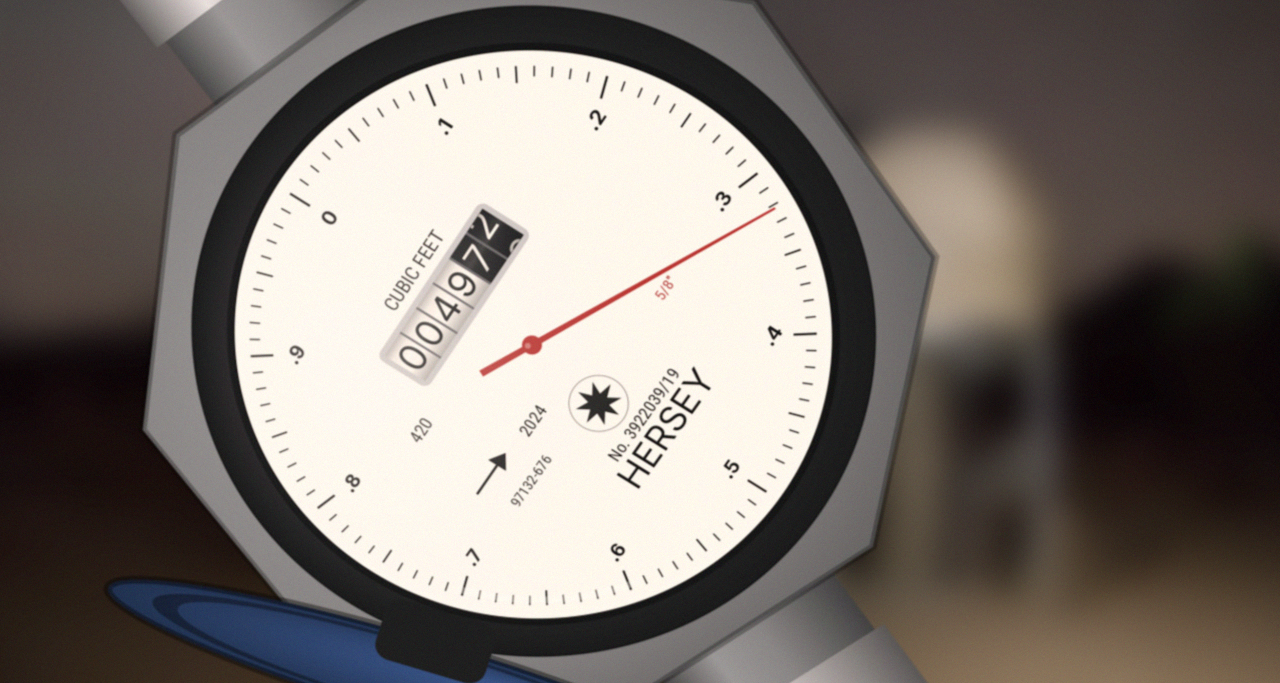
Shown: value=4972.32 unit=ft³
